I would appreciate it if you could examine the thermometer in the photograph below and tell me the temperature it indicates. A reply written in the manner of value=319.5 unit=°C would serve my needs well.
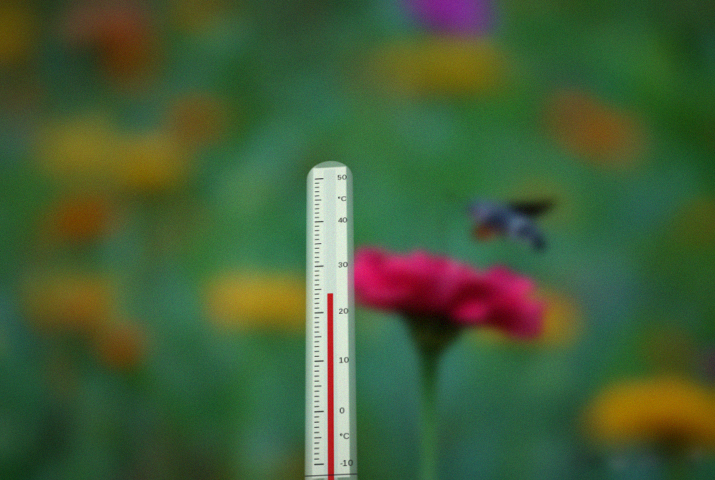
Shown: value=24 unit=°C
